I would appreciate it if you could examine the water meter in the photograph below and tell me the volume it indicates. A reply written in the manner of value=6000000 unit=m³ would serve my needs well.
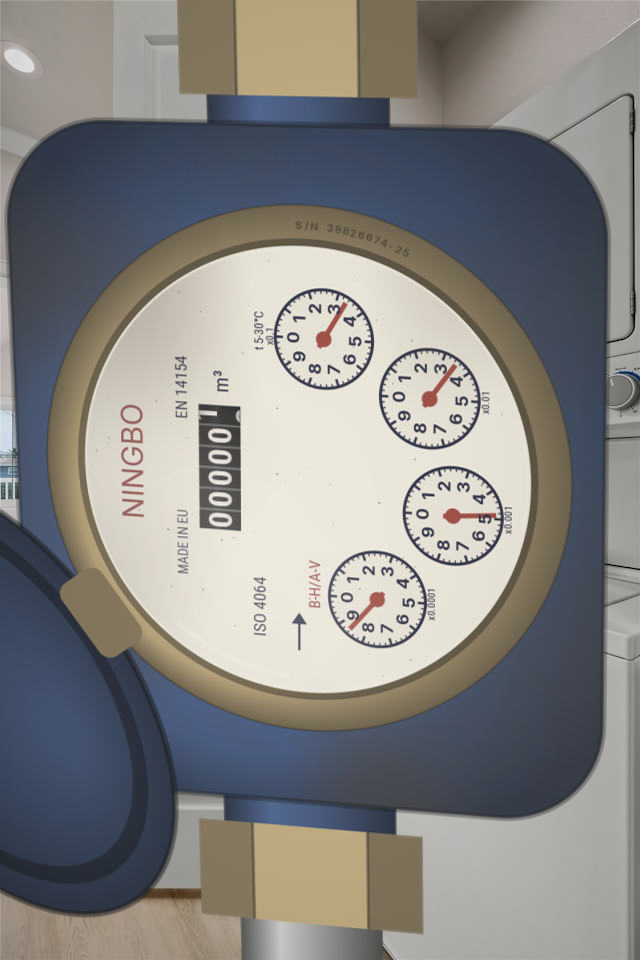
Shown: value=1.3348 unit=m³
